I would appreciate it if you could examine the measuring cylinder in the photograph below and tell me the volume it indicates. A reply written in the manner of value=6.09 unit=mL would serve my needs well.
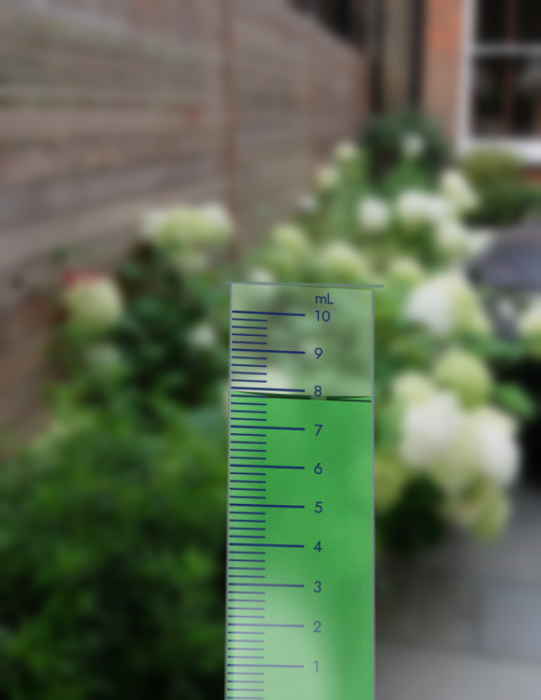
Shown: value=7.8 unit=mL
